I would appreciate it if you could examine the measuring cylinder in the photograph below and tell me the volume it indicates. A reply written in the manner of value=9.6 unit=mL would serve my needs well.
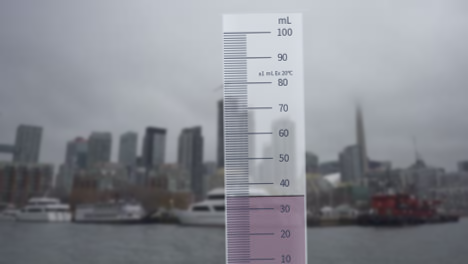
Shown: value=35 unit=mL
